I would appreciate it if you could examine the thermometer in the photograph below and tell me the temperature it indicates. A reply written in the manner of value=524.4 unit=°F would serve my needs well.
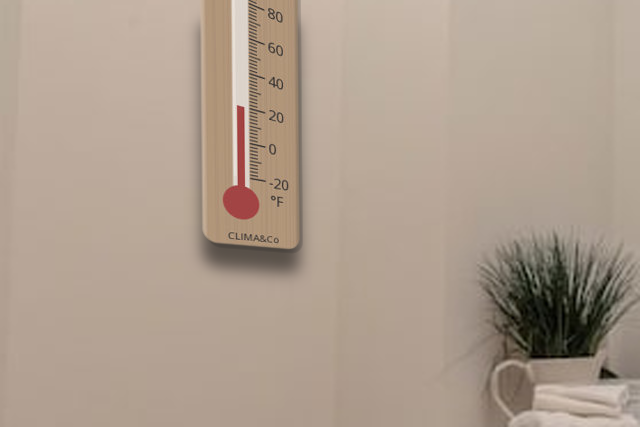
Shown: value=20 unit=°F
